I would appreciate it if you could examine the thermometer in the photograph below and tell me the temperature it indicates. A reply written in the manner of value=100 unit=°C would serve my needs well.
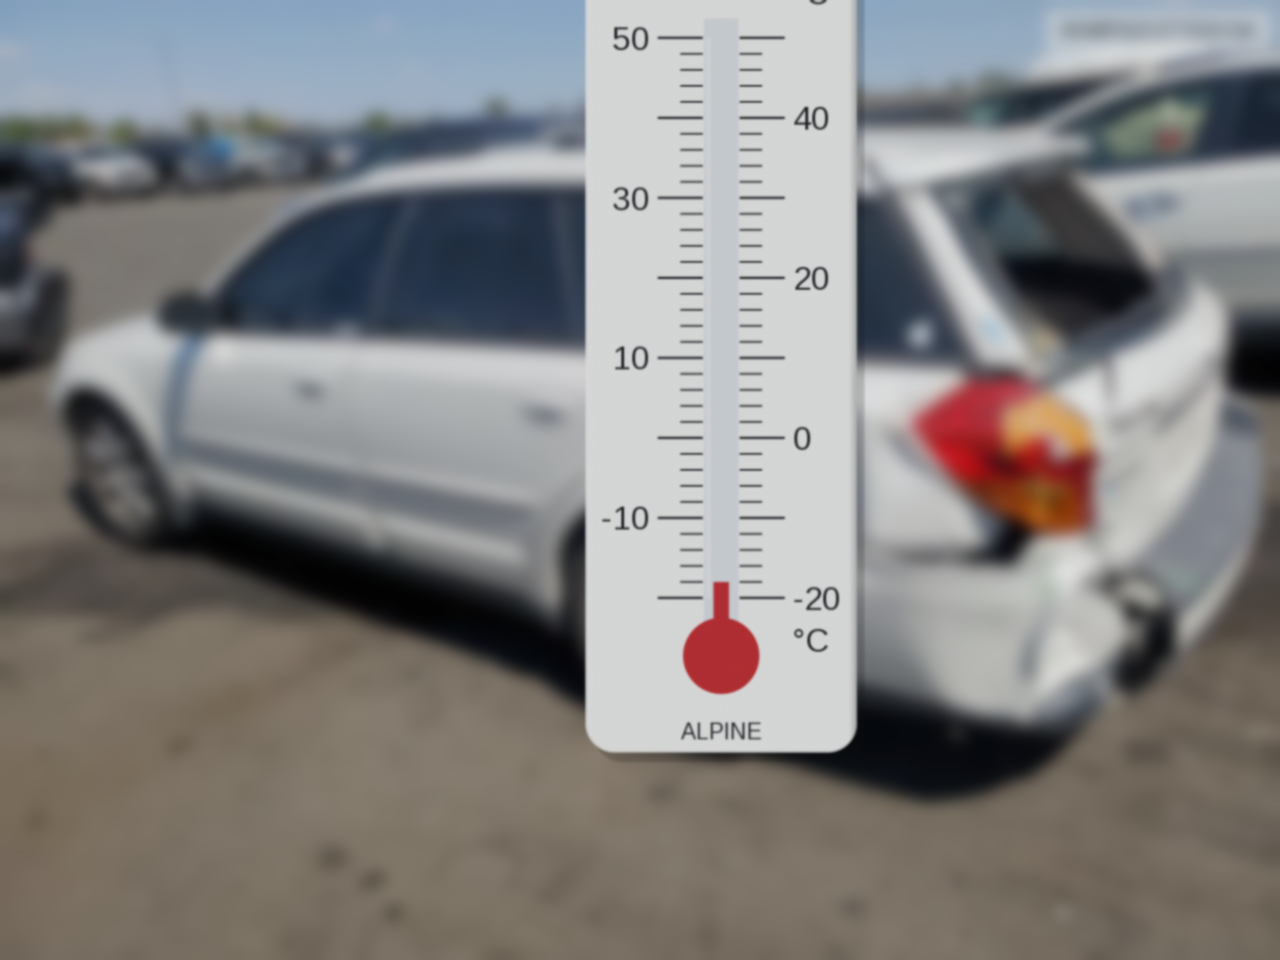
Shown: value=-18 unit=°C
